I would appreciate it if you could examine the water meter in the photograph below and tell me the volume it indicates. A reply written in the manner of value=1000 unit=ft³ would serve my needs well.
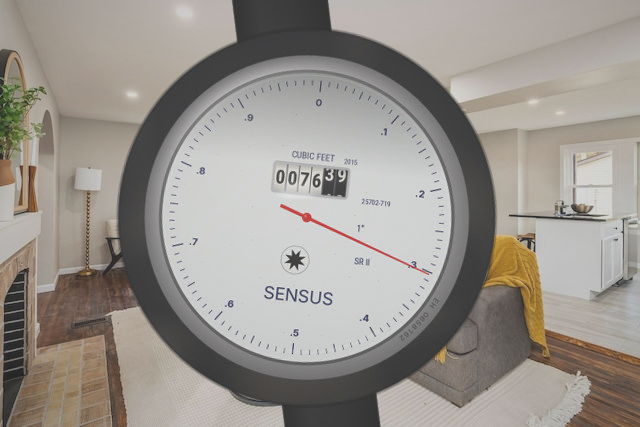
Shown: value=7639.30 unit=ft³
